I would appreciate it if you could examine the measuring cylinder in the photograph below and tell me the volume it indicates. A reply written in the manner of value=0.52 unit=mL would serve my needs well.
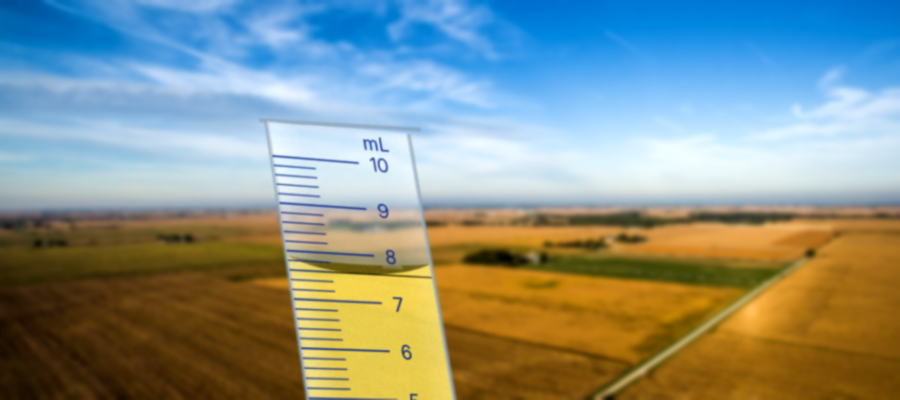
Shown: value=7.6 unit=mL
